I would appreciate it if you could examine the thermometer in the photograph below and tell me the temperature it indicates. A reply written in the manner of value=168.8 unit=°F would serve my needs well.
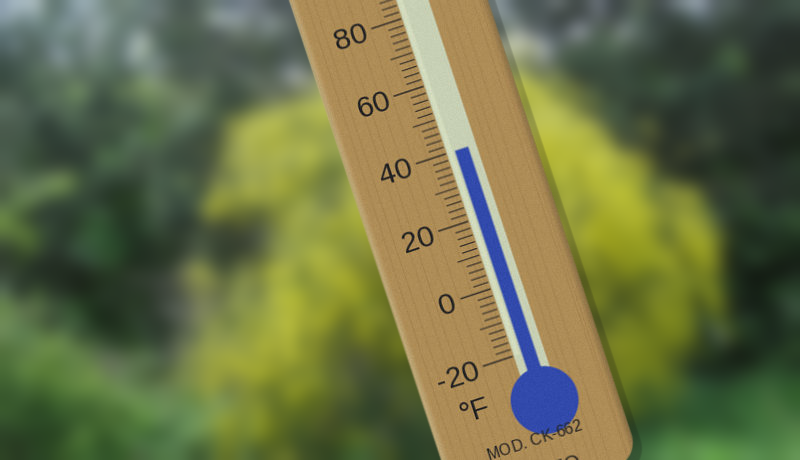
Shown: value=40 unit=°F
